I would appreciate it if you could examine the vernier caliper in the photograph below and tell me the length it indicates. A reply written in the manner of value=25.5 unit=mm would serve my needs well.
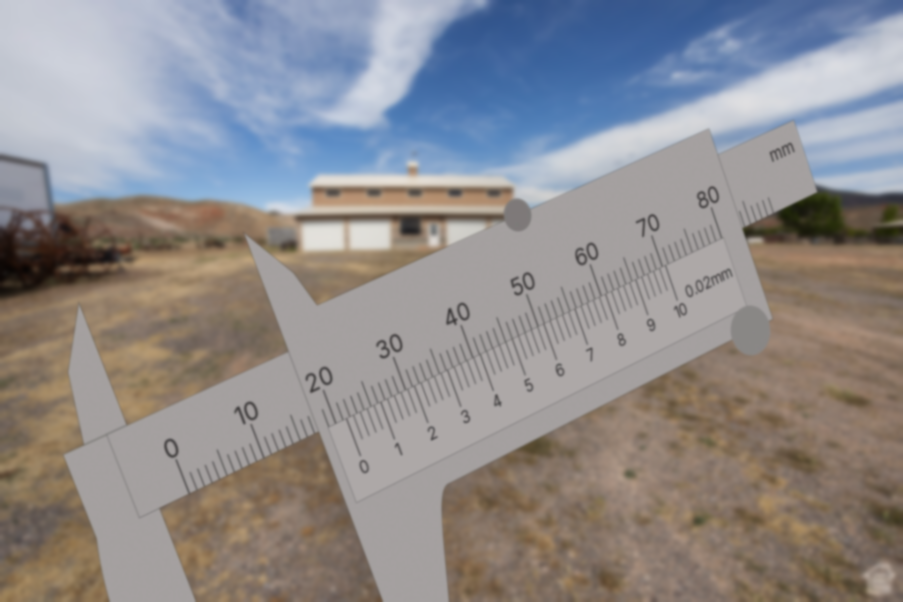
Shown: value=21.5 unit=mm
